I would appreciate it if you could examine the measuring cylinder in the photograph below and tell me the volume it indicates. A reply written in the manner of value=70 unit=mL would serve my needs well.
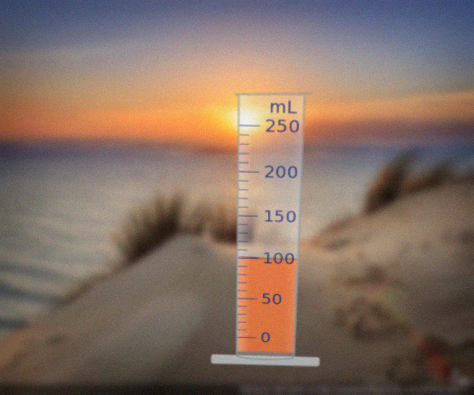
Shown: value=100 unit=mL
